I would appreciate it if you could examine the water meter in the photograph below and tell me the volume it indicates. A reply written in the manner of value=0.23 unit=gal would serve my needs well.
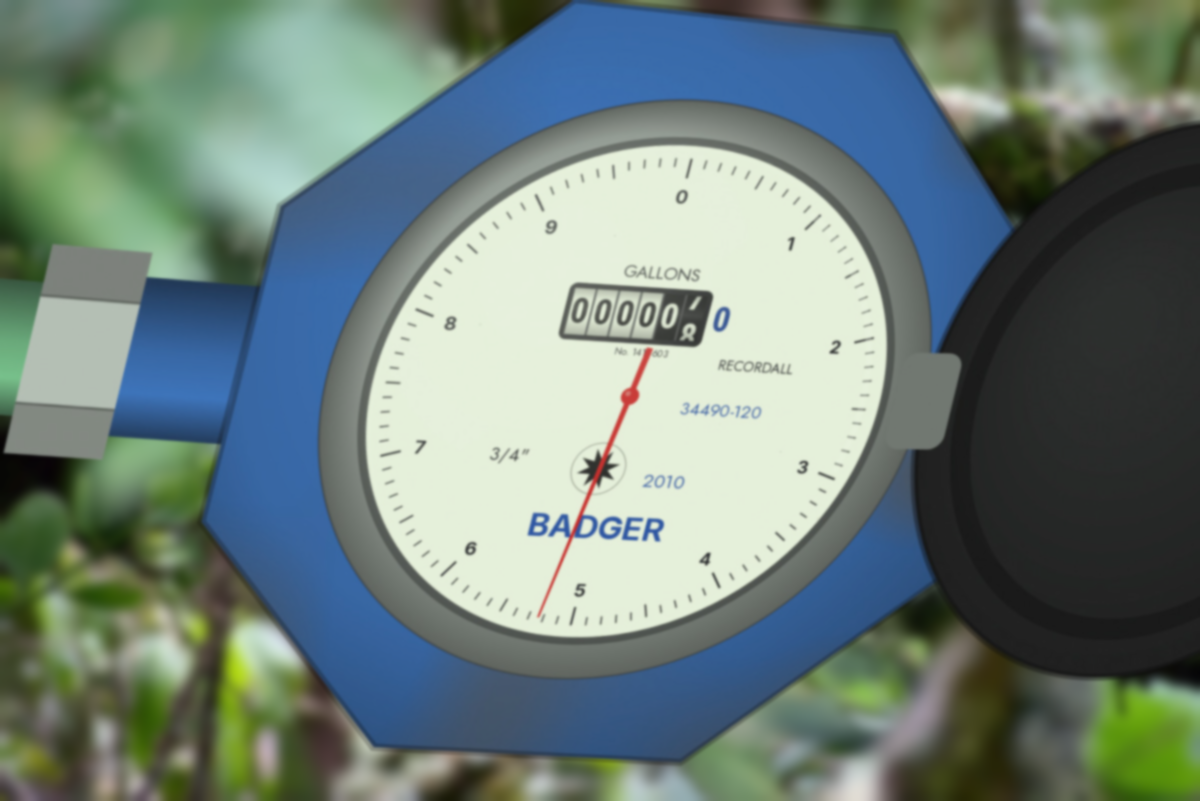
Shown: value=75.2 unit=gal
